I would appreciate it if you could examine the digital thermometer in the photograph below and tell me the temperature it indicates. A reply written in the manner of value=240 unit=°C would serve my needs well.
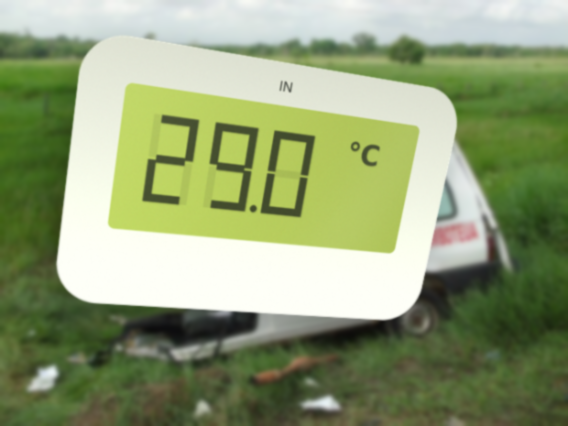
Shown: value=29.0 unit=°C
